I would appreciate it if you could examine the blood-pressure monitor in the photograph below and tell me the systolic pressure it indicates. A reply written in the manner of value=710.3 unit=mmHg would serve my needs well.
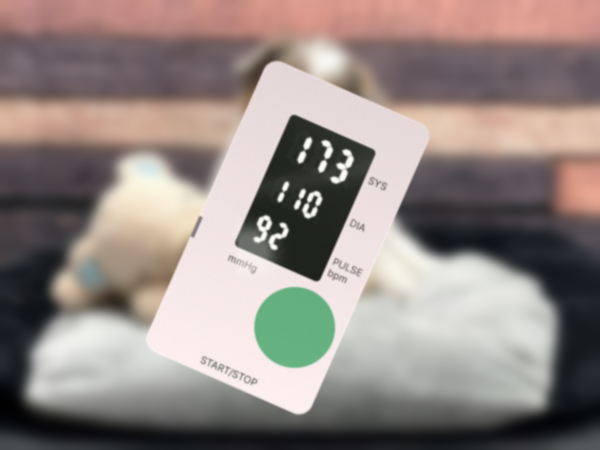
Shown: value=173 unit=mmHg
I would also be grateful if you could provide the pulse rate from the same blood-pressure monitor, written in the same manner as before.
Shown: value=92 unit=bpm
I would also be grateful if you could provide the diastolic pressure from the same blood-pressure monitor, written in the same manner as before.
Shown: value=110 unit=mmHg
